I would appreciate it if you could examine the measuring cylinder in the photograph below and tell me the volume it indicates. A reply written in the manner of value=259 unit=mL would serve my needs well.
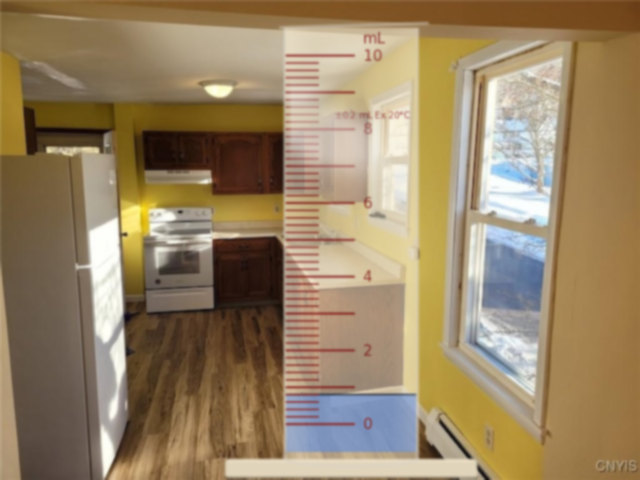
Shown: value=0.8 unit=mL
